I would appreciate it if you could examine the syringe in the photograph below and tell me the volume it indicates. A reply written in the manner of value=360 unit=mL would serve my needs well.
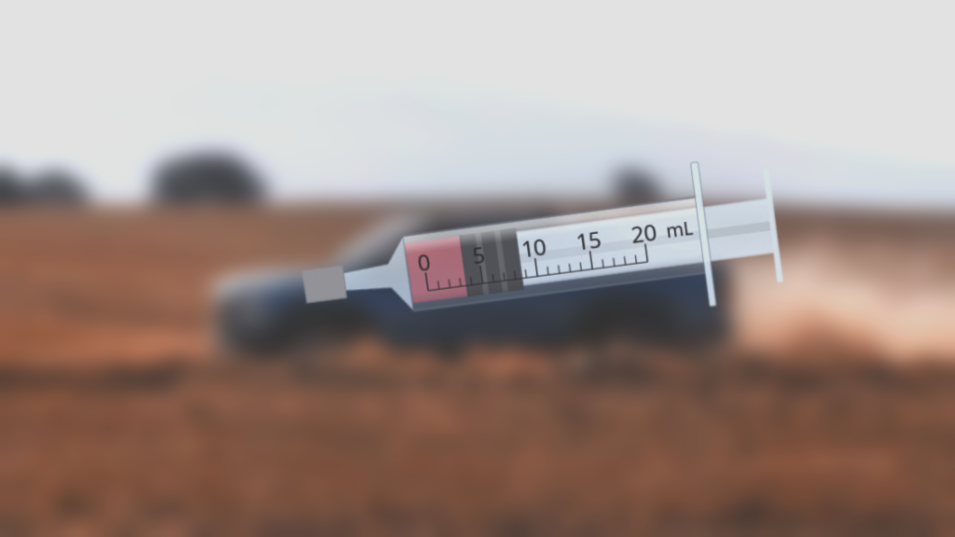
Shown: value=3.5 unit=mL
